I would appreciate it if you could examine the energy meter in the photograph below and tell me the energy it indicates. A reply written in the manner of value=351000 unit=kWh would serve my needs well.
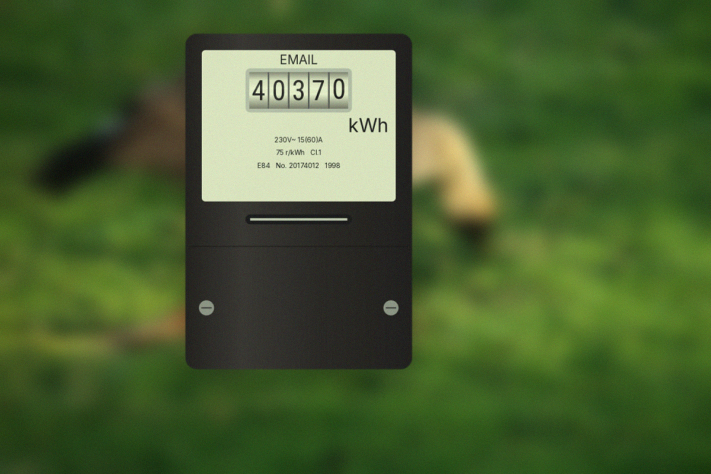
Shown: value=40370 unit=kWh
